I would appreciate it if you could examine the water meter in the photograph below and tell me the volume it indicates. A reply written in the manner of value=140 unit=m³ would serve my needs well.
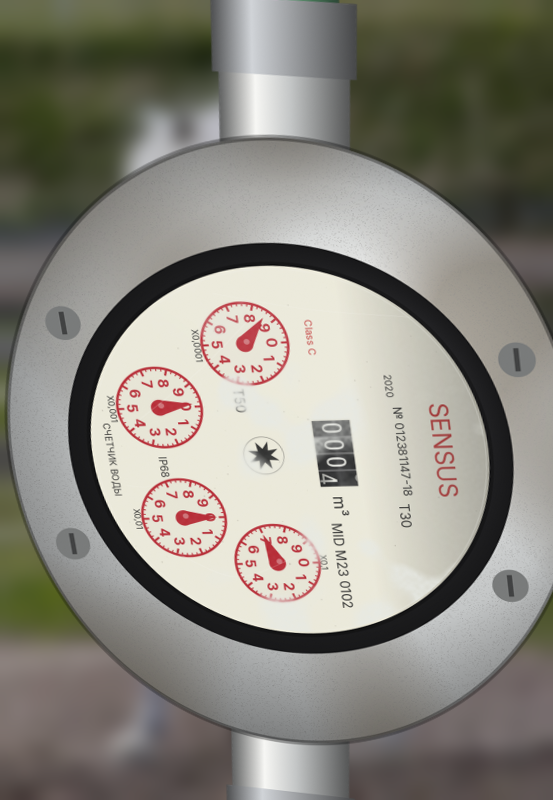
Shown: value=3.6998 unit=m³
